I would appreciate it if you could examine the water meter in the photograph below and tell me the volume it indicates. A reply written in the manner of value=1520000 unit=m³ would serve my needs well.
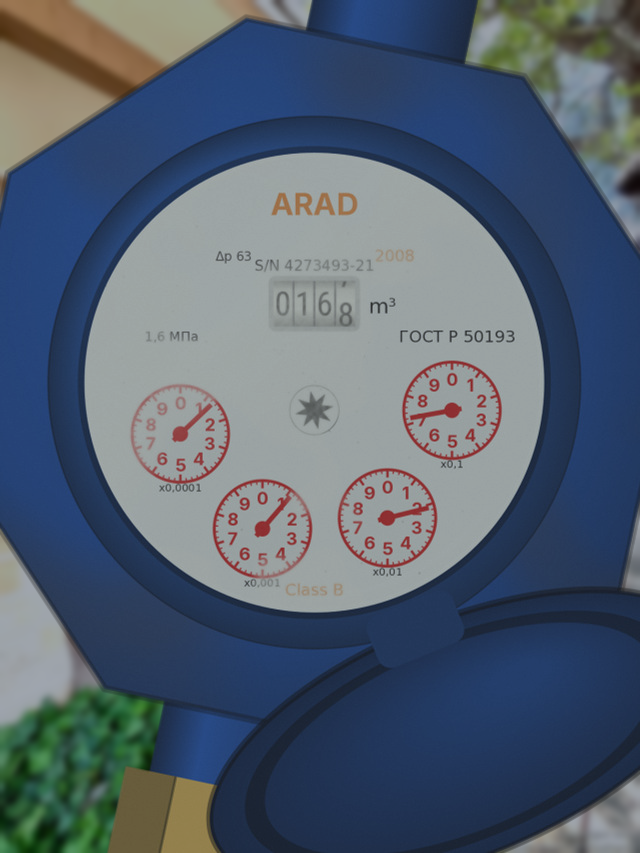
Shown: value=167.7211 unit=m³
